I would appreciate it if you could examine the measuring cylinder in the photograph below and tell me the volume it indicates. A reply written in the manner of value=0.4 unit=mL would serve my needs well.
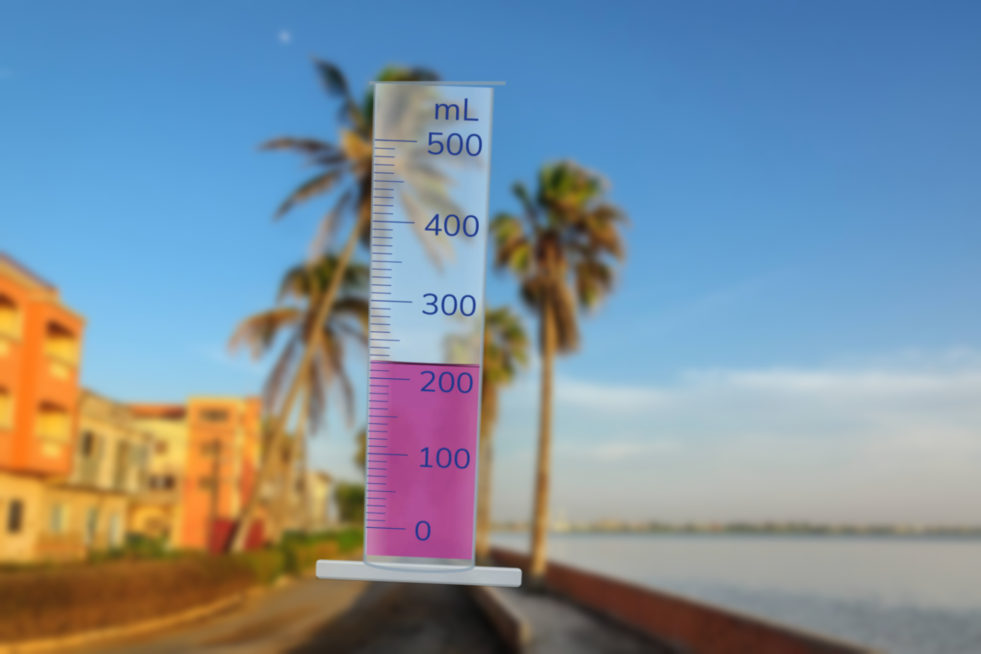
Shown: value=220 unit=mL
